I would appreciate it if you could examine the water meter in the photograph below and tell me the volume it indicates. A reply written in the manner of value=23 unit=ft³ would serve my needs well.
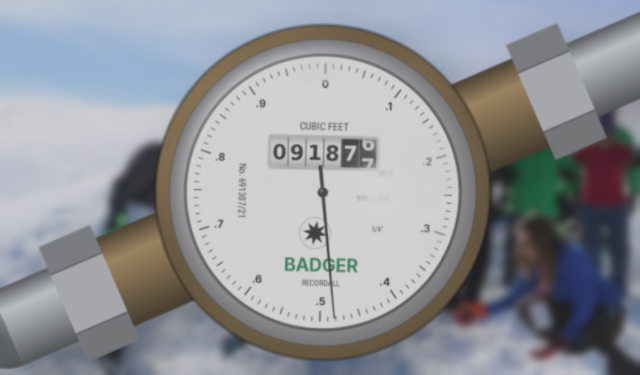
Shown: value=91876.48 unit=ft³
